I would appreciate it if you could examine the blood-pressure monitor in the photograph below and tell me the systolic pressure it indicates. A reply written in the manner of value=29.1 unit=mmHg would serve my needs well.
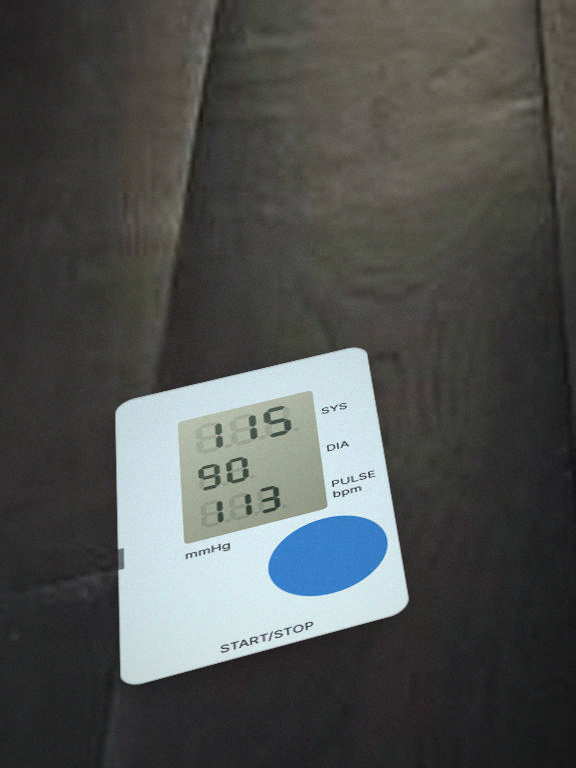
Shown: value=115 unit=mmHg
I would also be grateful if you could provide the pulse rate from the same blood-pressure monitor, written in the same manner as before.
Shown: value=113 unit=bpm
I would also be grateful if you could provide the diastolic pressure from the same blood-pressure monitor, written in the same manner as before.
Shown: value=90 unit=mmHg
